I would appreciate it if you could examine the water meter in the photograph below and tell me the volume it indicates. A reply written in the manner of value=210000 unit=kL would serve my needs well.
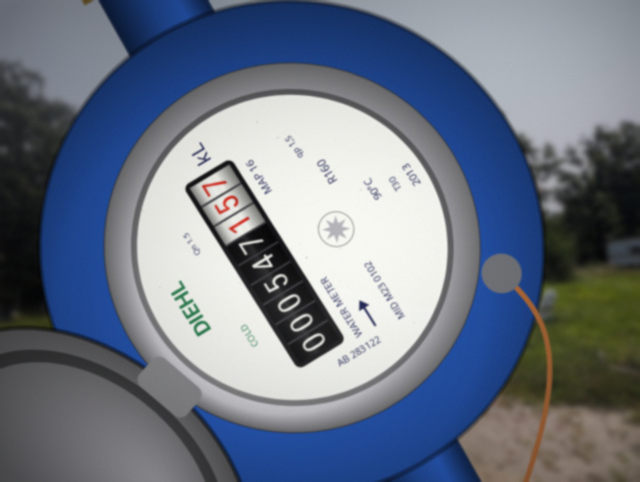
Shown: value=547.157 unit=kL
